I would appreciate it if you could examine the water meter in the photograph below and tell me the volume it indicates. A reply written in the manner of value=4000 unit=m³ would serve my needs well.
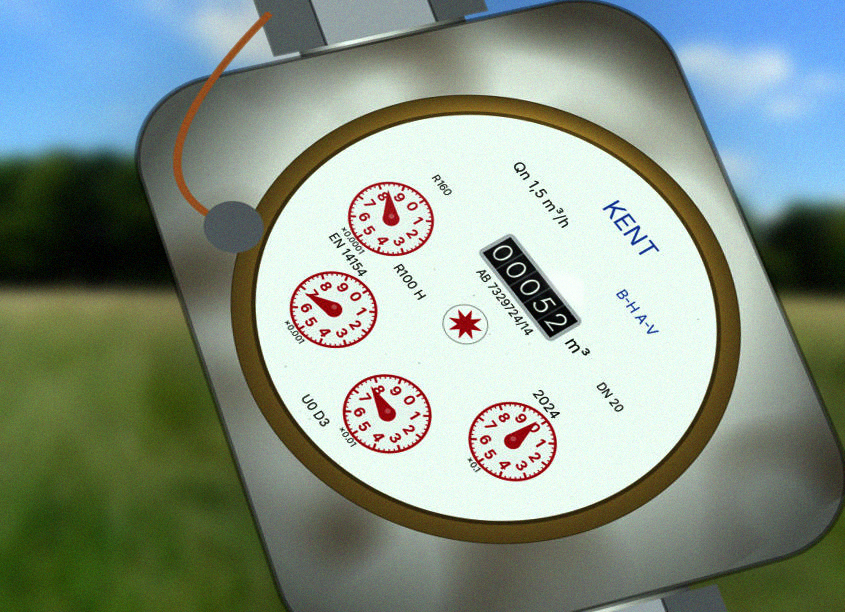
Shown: value=51.9768 unit=m³
